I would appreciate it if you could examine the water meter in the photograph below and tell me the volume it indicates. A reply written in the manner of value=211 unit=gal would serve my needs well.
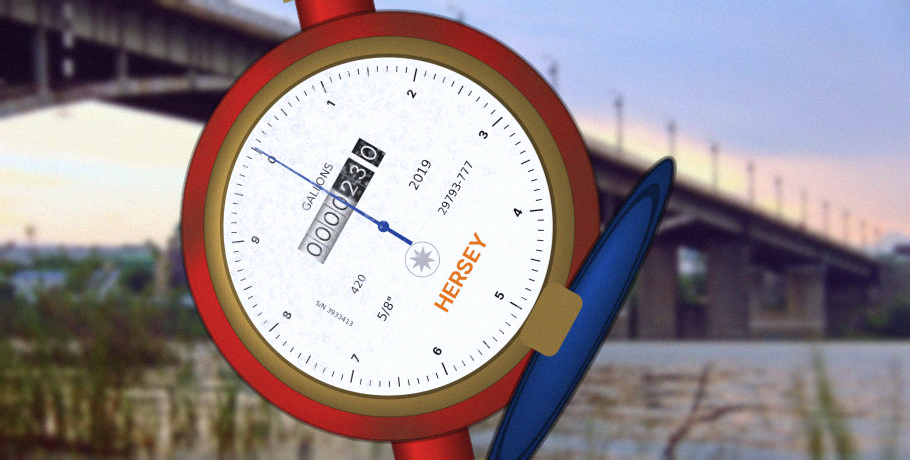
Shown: value=230.0 unit=gal
